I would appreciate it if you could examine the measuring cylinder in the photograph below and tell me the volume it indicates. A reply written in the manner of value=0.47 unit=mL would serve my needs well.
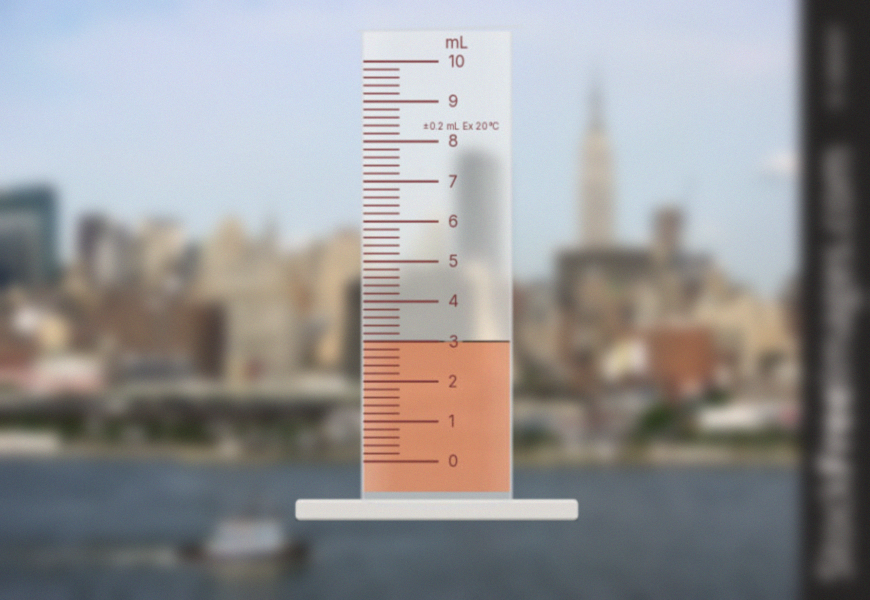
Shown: value=3 unit=mL
